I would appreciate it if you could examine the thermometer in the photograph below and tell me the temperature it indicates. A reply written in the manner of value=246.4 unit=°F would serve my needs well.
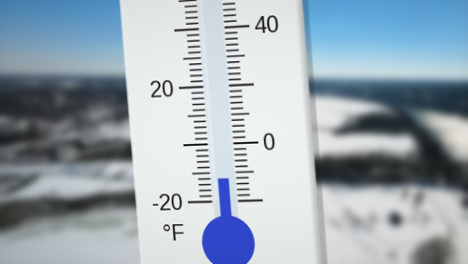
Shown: value=-12 unit=°F
